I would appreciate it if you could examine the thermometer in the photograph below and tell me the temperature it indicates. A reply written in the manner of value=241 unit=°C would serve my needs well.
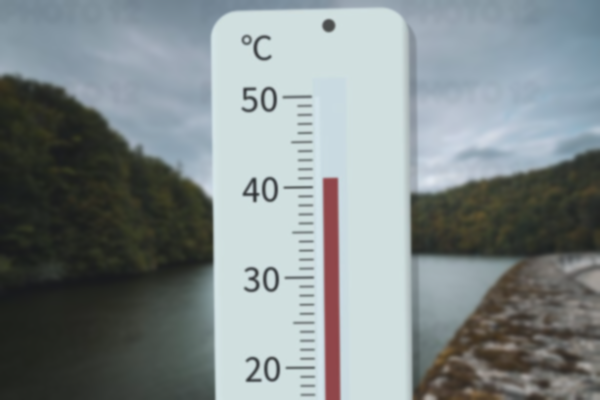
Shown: value=41 unit=°C
